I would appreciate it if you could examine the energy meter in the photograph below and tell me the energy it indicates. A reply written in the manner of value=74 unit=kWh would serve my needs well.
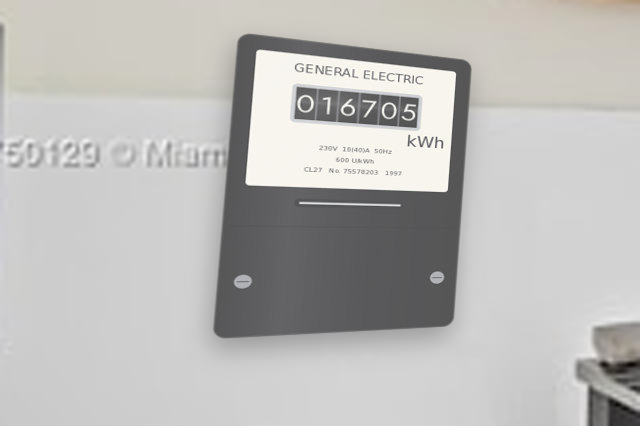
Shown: value=16705 unit=kWh
